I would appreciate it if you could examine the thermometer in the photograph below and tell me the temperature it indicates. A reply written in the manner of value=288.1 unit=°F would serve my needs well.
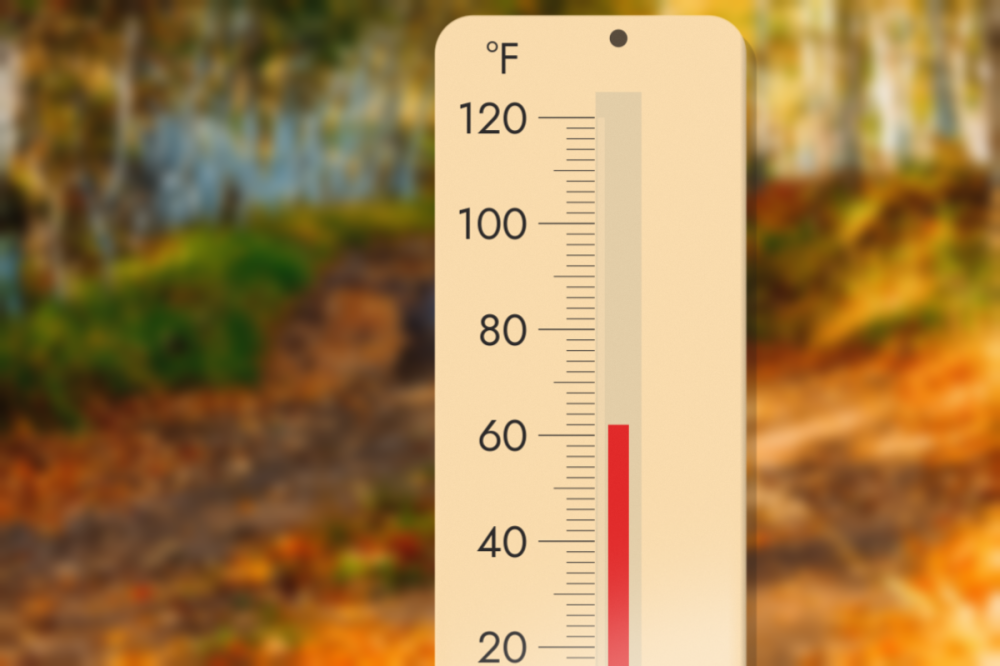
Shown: value=62 unit=°F
